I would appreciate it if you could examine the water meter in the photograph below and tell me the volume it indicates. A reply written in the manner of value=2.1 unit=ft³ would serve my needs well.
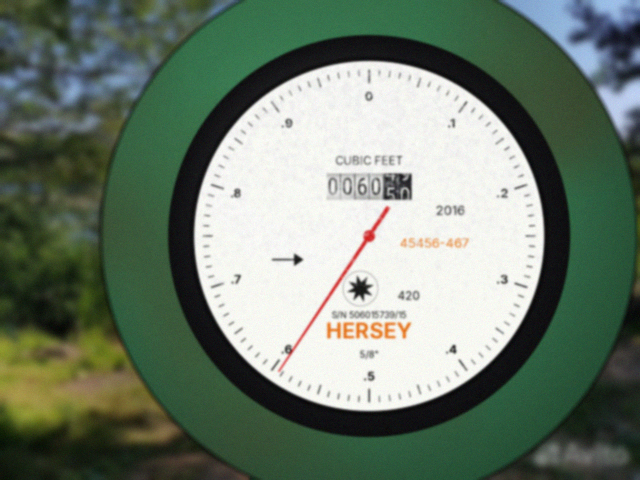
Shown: value=6049.59 unit=ft³
